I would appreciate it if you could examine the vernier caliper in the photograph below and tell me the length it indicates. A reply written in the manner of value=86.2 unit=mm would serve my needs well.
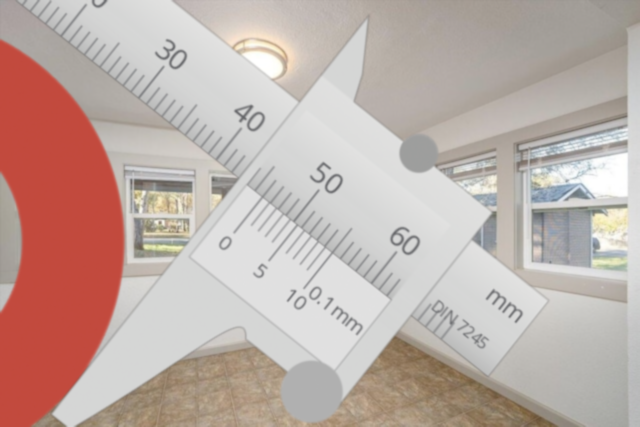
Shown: value=46.0 unit=mm
